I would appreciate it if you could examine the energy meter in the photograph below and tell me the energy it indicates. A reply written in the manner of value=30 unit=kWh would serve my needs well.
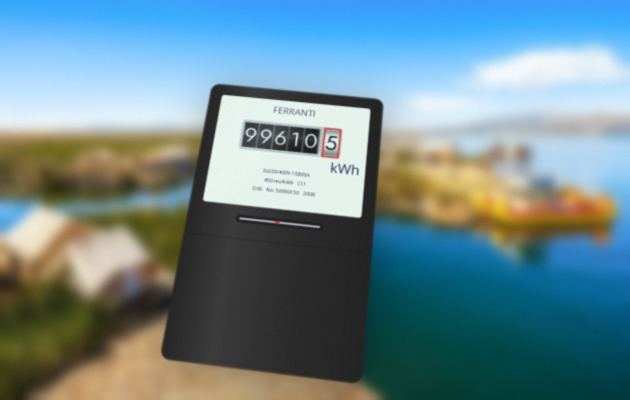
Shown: value=99610.5 unit=kWh
